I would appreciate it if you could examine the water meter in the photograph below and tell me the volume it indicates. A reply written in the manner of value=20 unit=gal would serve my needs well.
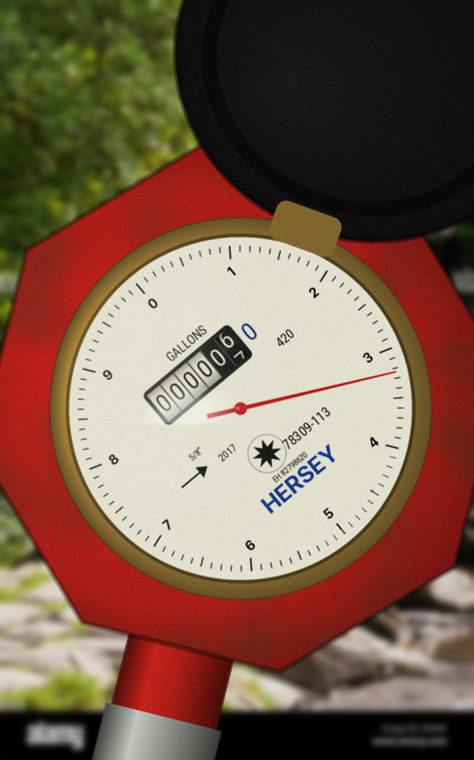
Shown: value=63.2 unit=gal
